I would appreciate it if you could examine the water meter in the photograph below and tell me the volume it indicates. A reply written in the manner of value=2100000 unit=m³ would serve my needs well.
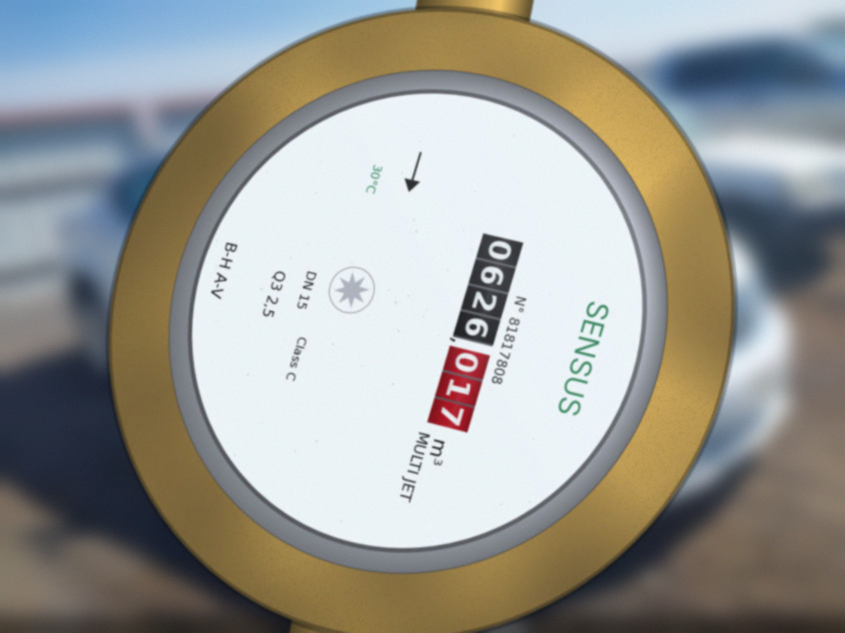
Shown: value=626.017 unit=m³
